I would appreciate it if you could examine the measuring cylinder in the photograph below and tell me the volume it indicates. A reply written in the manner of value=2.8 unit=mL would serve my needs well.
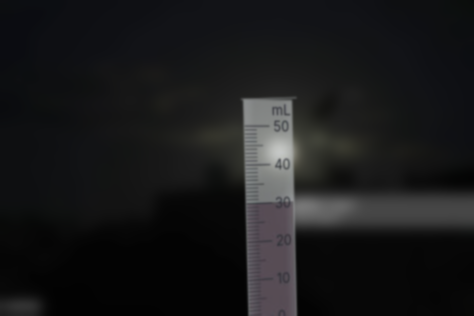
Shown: value=30 unit=mL
